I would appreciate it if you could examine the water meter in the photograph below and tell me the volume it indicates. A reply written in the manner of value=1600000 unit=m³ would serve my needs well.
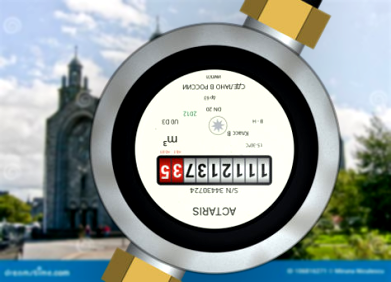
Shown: value=1112137.35 unit=m³
